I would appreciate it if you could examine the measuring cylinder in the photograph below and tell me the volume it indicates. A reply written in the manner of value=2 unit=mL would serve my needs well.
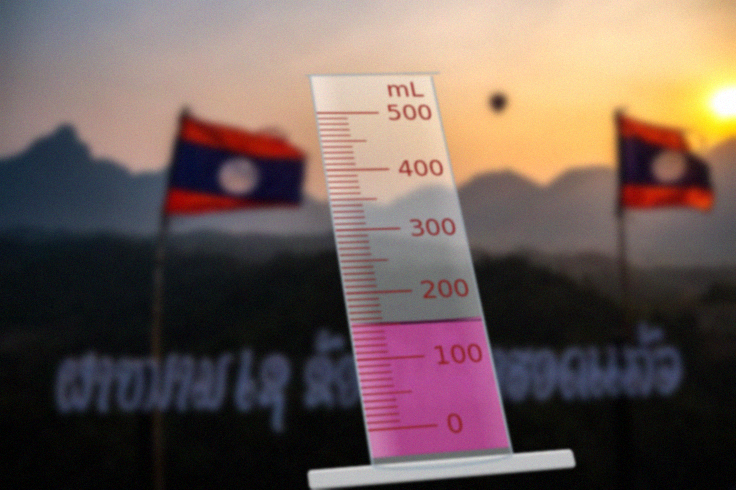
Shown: value=150 unit=mL
